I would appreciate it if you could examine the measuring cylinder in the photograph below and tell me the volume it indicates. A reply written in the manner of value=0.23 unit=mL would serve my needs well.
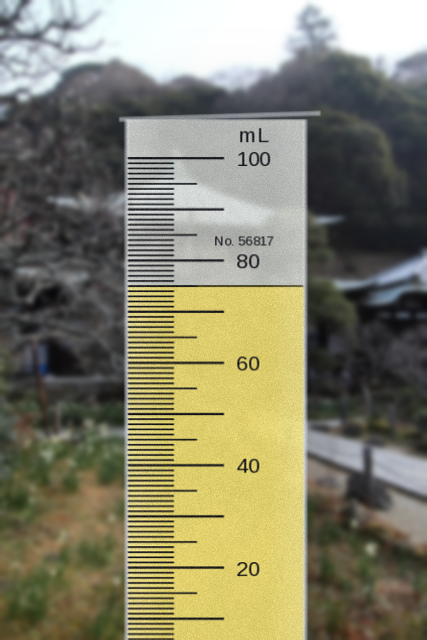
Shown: value=75 unit=mL
